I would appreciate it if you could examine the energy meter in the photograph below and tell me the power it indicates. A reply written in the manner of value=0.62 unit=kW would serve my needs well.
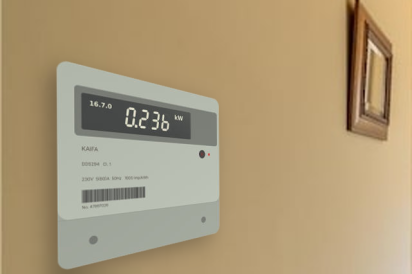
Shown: value=0.236 unit=kW
